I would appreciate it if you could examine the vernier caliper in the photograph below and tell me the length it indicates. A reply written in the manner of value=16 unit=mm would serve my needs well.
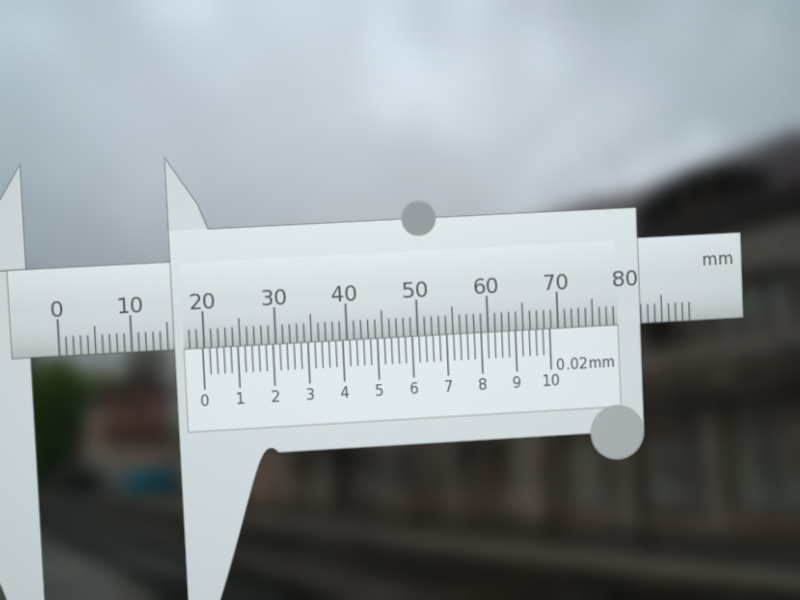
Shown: value=19.8 unit=mm
